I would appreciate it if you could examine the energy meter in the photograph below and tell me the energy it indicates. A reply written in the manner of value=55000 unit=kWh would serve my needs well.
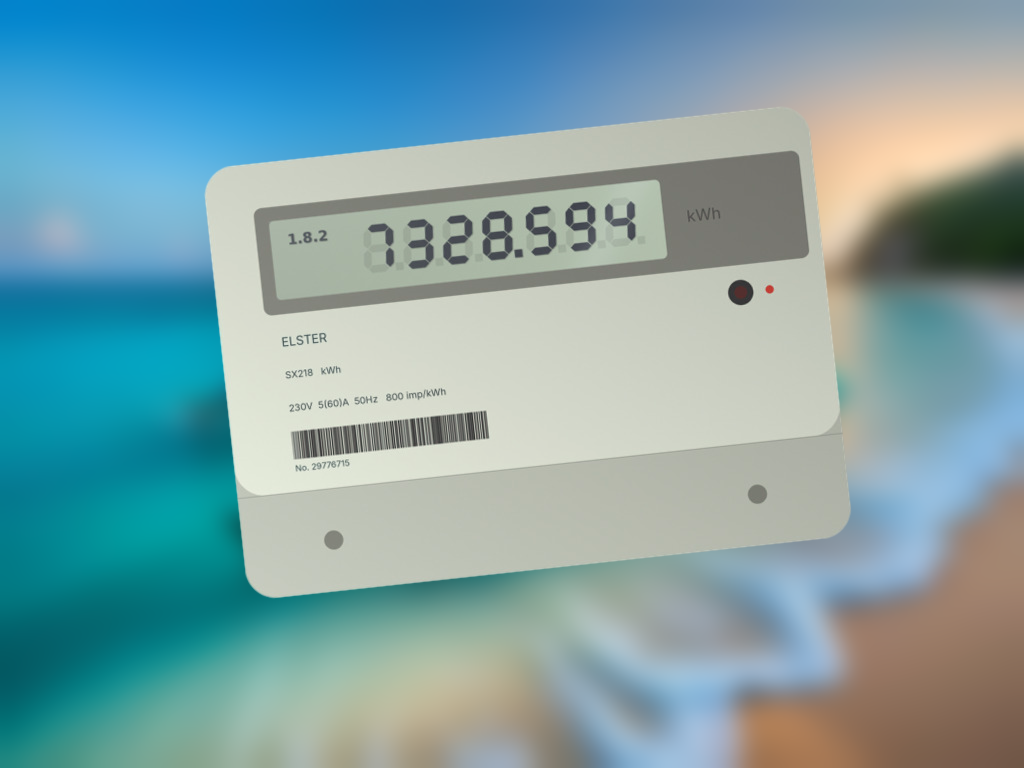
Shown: value=7328.594 unit=kWh
